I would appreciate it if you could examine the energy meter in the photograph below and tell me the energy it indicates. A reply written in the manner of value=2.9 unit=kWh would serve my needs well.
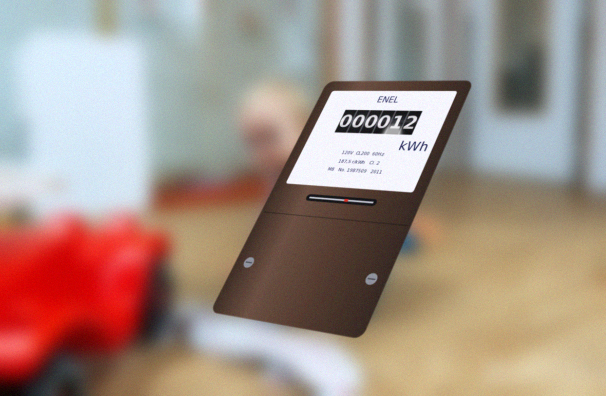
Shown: value=12 unit=kWh
